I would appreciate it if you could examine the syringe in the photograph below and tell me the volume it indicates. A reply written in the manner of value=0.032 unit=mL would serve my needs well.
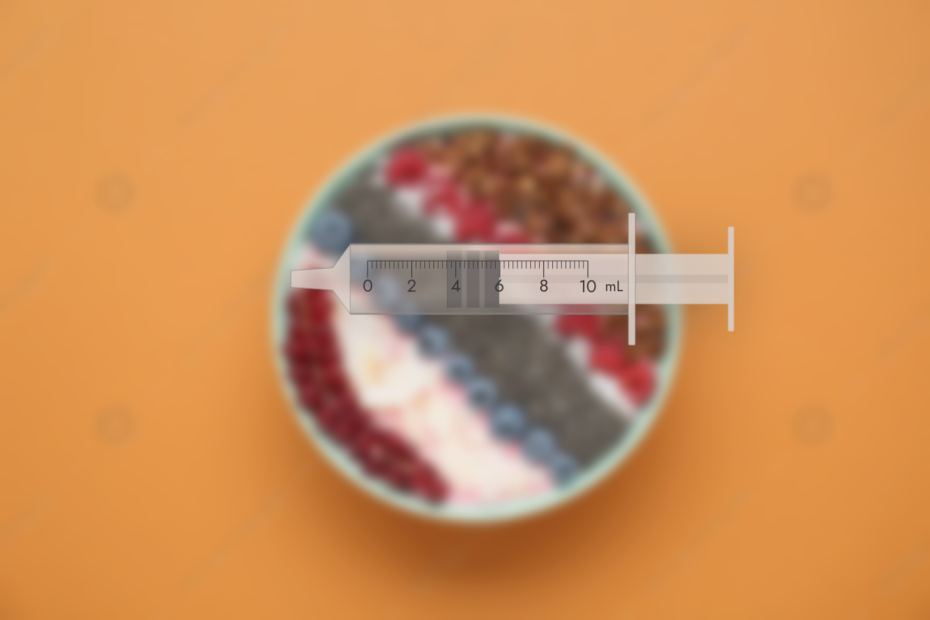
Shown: value=3.6 unit=mL
